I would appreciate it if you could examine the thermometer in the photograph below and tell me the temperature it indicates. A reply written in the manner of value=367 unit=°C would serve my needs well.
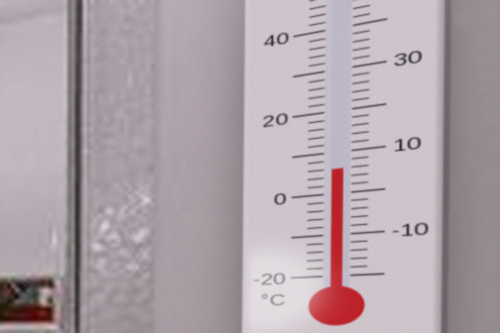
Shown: value=6 unit=°C
